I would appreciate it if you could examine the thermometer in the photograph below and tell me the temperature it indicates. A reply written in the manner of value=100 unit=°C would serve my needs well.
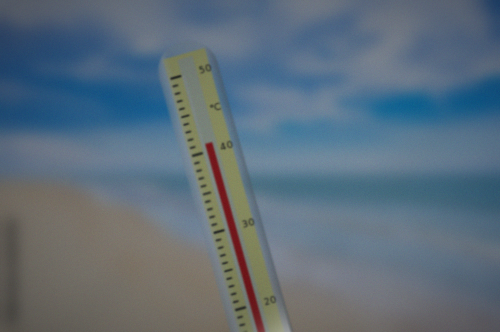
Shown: value=41 unit=°C
